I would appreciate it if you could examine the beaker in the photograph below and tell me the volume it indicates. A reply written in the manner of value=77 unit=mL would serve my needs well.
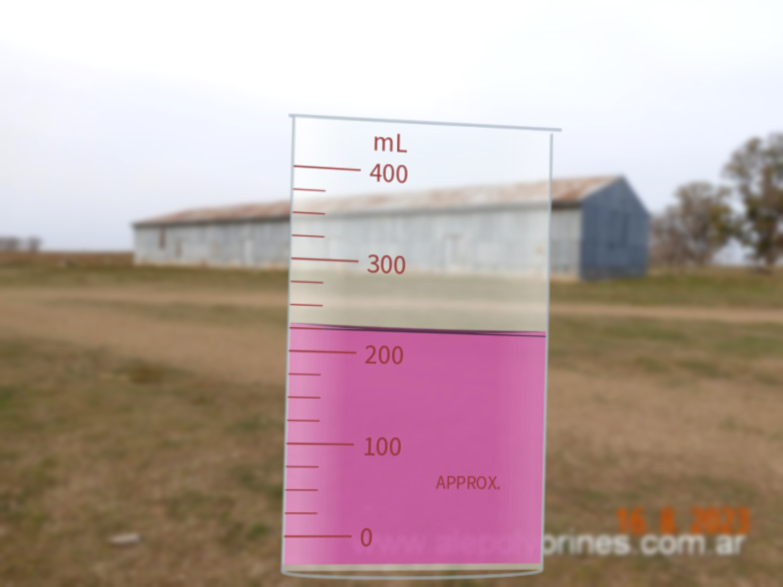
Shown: value=225 unit=mL
